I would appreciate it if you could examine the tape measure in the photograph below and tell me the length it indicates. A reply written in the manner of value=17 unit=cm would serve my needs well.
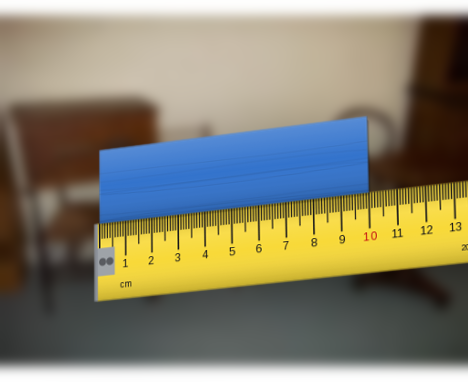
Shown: value=10 unit=cm
